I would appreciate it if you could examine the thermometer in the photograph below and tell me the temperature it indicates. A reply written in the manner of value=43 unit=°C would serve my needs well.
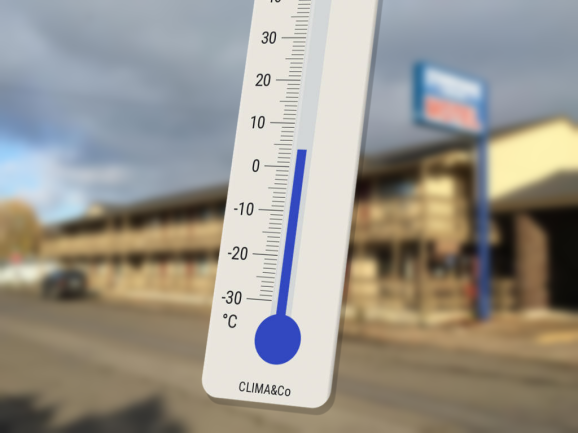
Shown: value=4 unit=°C
